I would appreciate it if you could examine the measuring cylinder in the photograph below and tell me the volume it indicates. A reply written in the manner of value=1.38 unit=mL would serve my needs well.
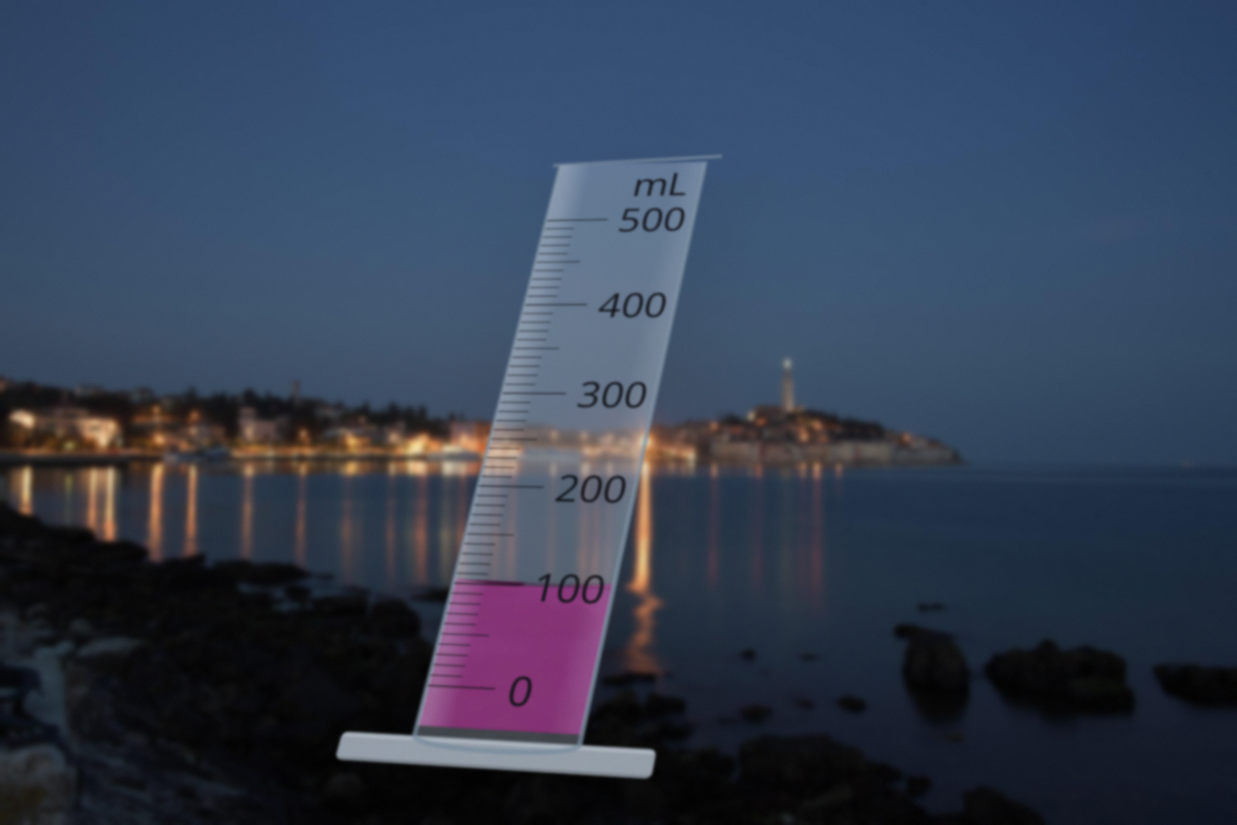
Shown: value=100 unit=mL
